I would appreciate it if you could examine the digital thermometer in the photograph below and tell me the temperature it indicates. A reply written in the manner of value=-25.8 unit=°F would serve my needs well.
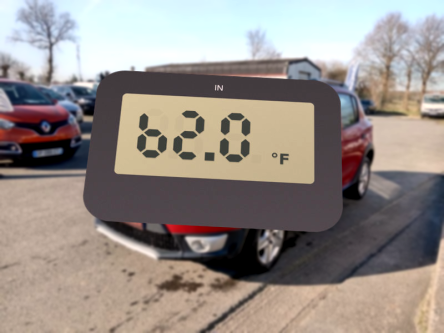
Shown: value=62.0 unit=°F
